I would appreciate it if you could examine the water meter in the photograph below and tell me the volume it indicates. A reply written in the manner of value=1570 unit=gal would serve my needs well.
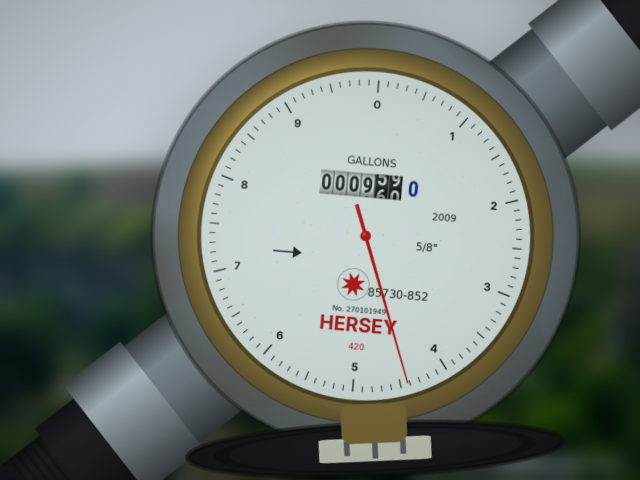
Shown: value=9594.4 unit=gal
